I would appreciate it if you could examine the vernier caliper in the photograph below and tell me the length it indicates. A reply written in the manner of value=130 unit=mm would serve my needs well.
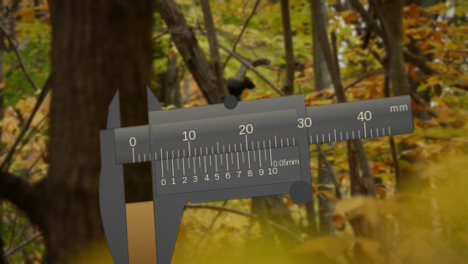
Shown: value=5.0 unit=mm
